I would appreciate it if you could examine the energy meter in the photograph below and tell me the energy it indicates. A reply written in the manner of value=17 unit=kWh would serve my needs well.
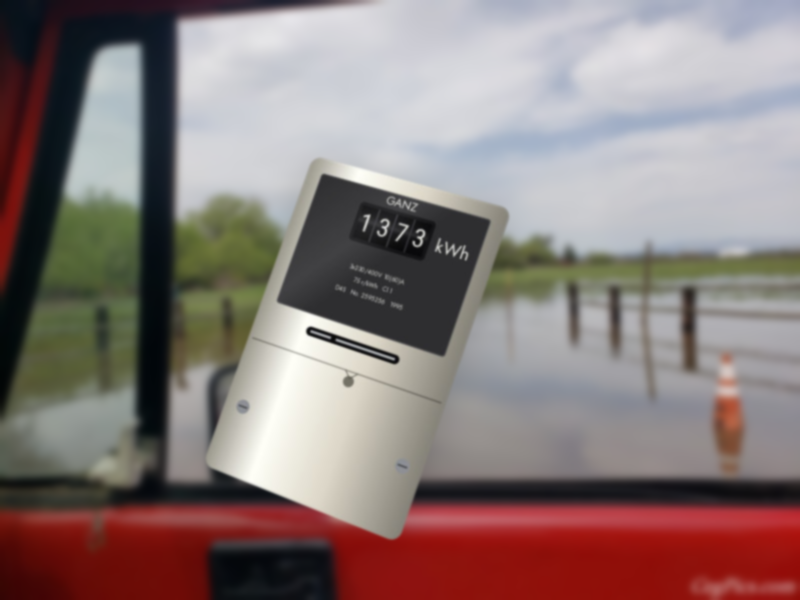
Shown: value=1373 unit=kWh
